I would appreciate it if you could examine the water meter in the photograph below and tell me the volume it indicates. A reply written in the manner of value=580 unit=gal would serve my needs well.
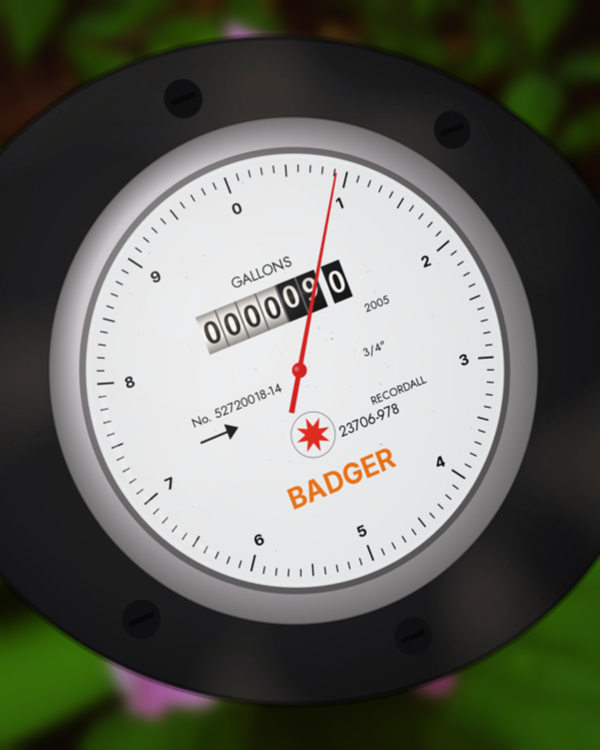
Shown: value=90.9 unit=gal
